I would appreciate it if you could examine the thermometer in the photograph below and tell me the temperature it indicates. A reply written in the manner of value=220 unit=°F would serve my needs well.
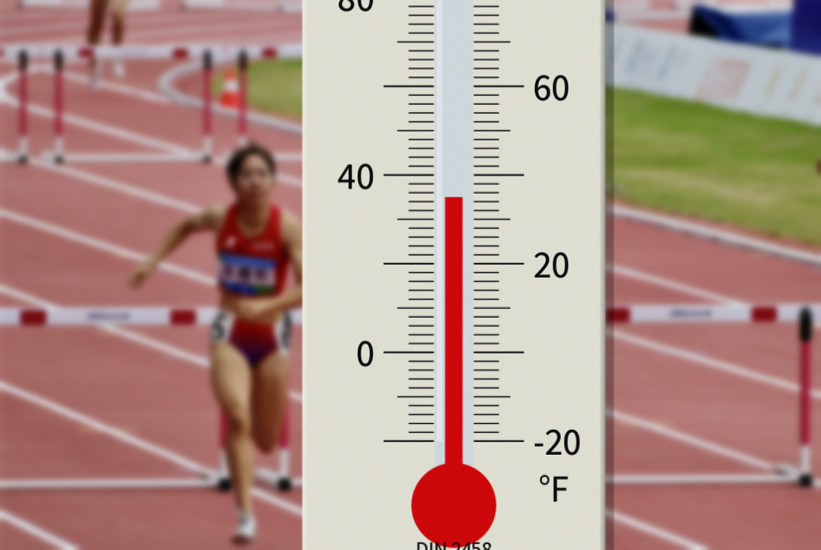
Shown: value=35 unit=°F
